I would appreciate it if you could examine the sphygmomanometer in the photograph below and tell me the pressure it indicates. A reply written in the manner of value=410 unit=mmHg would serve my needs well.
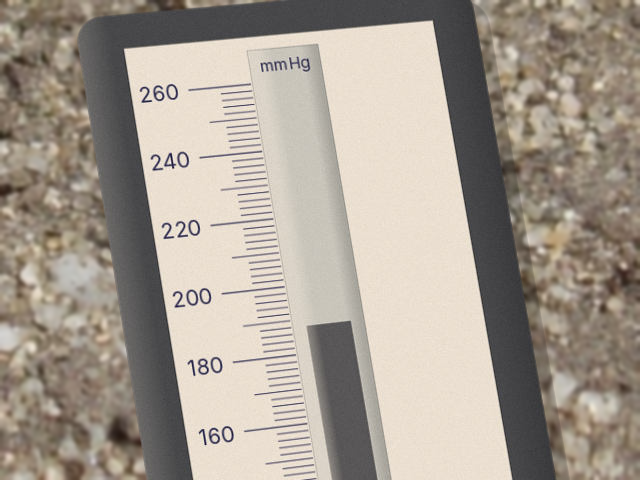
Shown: value=188 unit=mmHg
